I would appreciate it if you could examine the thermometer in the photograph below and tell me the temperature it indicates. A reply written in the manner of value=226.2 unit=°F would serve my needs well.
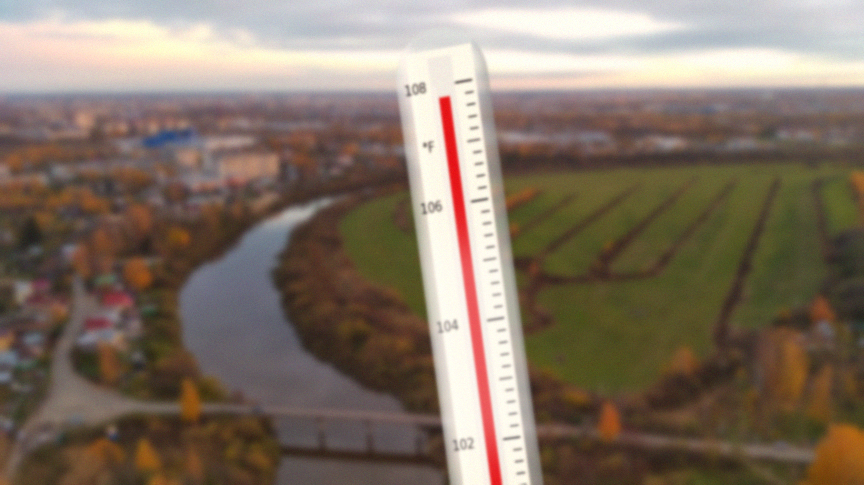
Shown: value=107.8 unit=°F
